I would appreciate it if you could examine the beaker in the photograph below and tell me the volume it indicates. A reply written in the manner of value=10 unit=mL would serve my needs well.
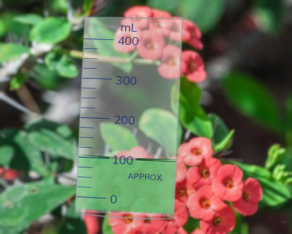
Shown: value=100 unit=mL
